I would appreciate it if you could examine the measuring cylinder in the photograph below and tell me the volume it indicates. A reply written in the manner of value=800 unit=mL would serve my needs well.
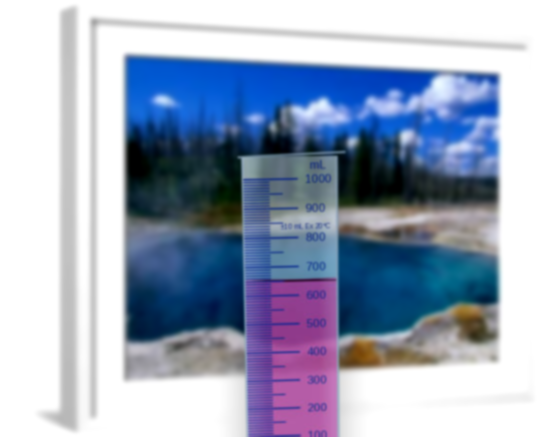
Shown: value=650 unit=mL
